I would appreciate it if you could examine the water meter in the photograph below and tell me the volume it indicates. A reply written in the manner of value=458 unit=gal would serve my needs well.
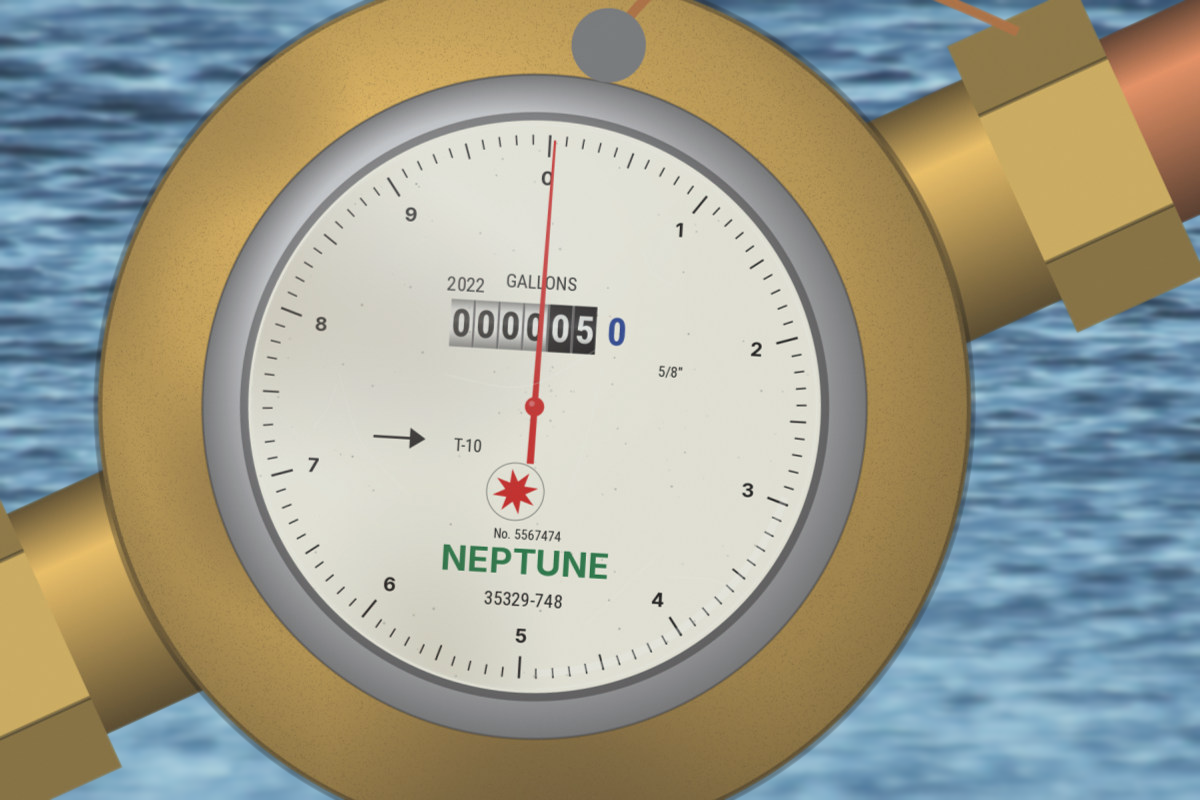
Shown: value=50.0 unit=gal
